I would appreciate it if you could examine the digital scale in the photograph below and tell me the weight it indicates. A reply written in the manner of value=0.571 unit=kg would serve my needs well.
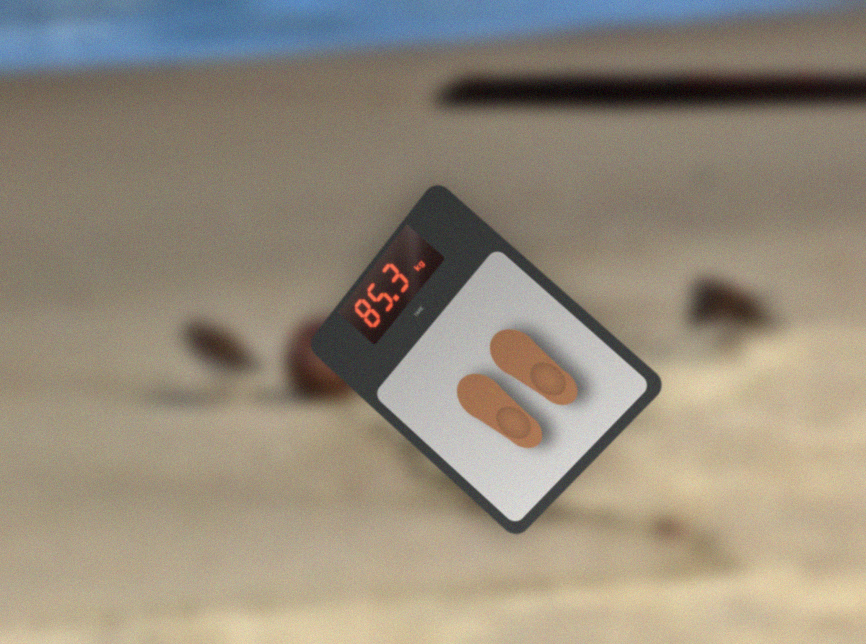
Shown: value=85.3 unit=kg
